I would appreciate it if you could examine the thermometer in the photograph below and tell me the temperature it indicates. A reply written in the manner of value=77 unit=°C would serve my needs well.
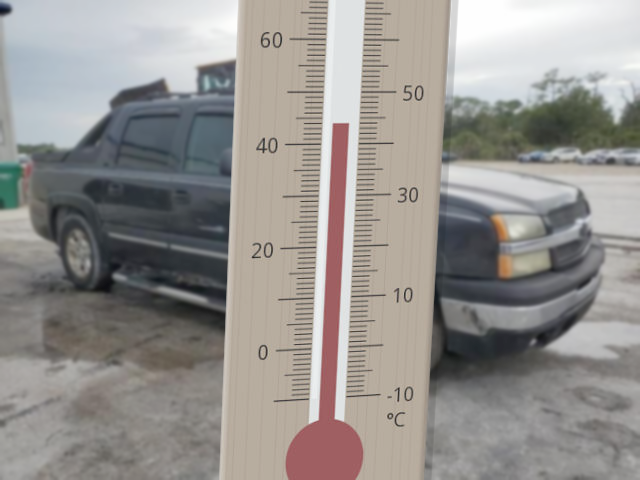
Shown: value=44 unit=°C
